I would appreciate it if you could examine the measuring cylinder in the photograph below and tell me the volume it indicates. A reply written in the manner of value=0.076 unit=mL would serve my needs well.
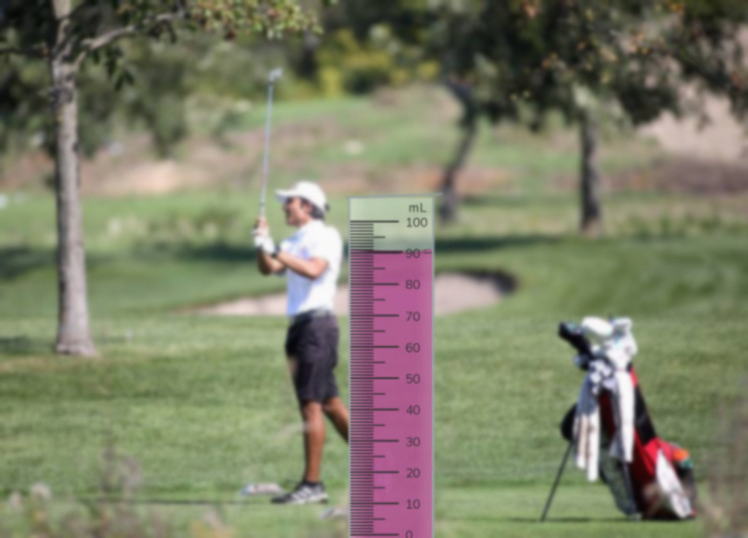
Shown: value=90 unit=mL
